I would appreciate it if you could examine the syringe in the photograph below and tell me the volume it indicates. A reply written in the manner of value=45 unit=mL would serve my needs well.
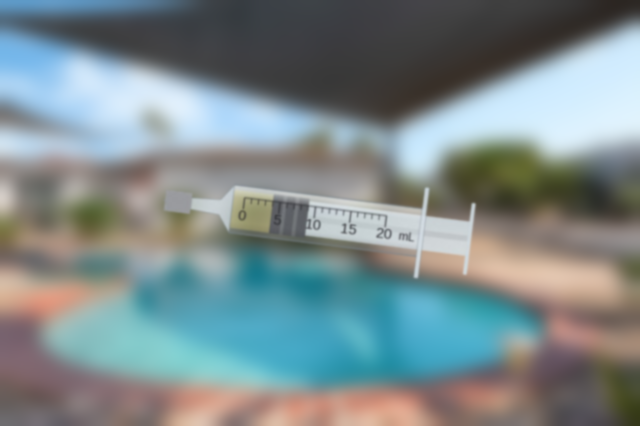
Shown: value=4 unit=mL
